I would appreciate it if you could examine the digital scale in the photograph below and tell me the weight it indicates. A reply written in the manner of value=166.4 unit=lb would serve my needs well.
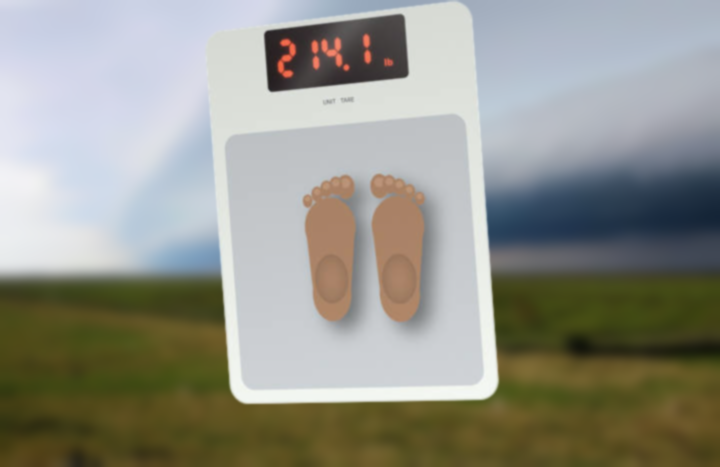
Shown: value=214.1 unit=lb
